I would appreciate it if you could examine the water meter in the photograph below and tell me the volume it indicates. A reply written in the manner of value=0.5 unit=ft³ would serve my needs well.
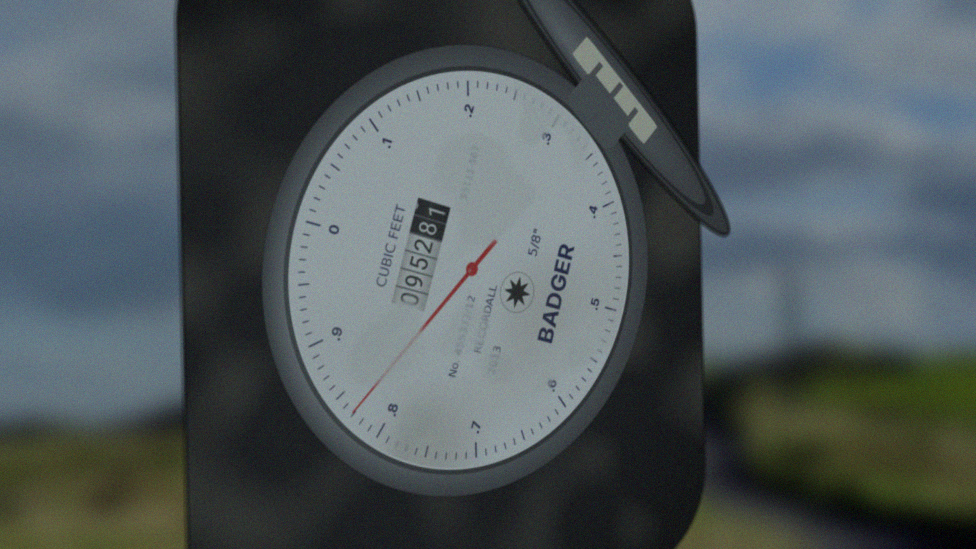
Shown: value=95280.83 unit=ft³
